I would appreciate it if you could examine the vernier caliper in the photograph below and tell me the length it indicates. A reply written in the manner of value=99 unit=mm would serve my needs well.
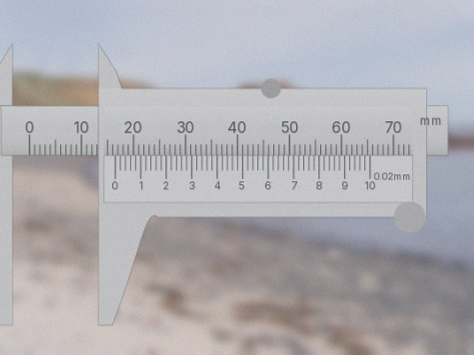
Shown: value=16.5 unit=mm
